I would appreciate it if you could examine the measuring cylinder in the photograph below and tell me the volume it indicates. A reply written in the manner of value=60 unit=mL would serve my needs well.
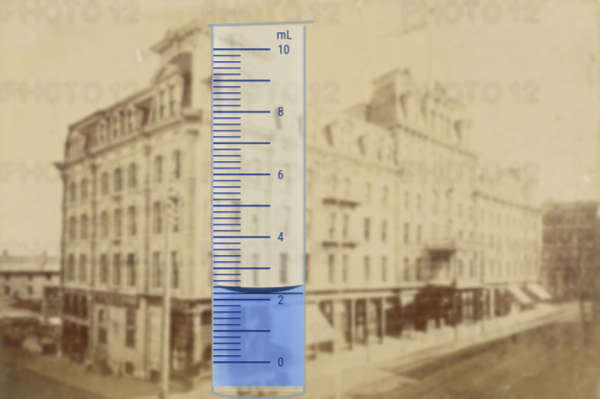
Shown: value=2.2 unit=mL
